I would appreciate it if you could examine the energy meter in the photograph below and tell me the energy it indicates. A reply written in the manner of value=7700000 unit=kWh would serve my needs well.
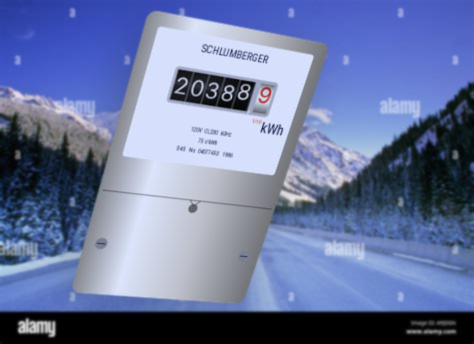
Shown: value=20388.9 unit=kWh
